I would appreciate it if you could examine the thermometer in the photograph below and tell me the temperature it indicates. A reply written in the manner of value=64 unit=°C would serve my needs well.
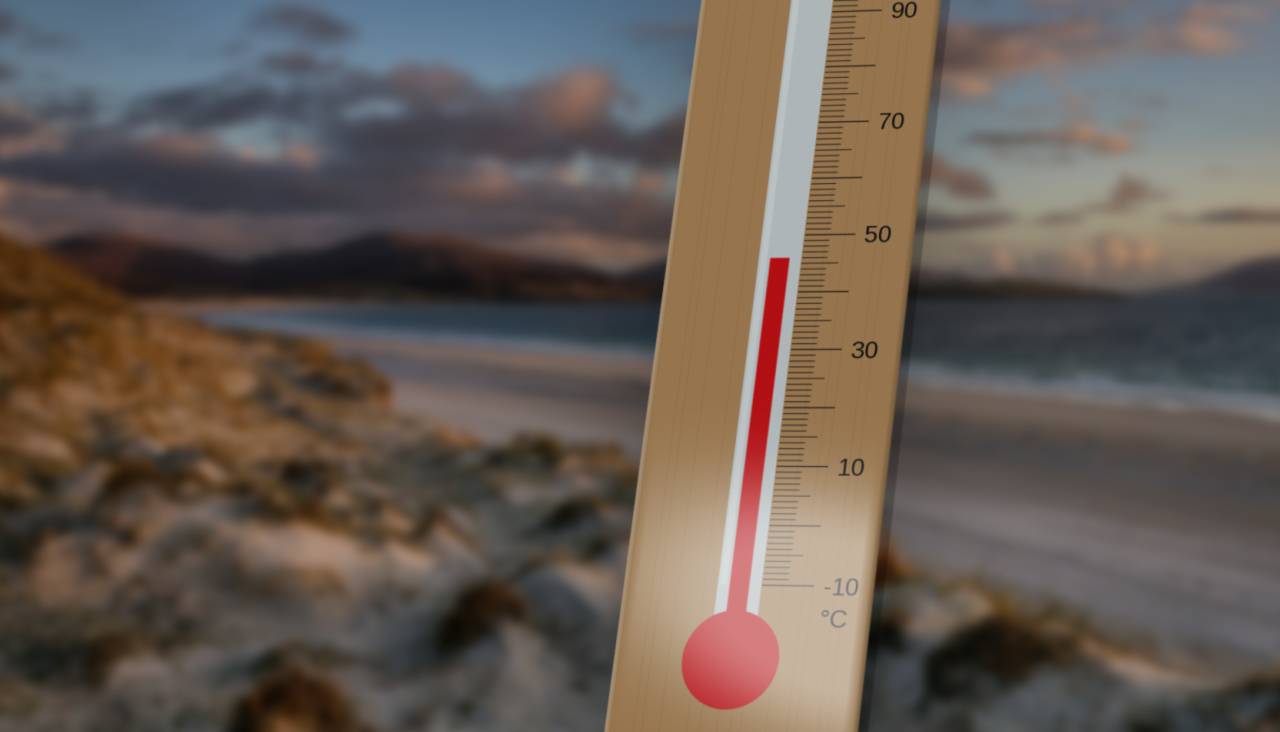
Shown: value=46 unit=°C
